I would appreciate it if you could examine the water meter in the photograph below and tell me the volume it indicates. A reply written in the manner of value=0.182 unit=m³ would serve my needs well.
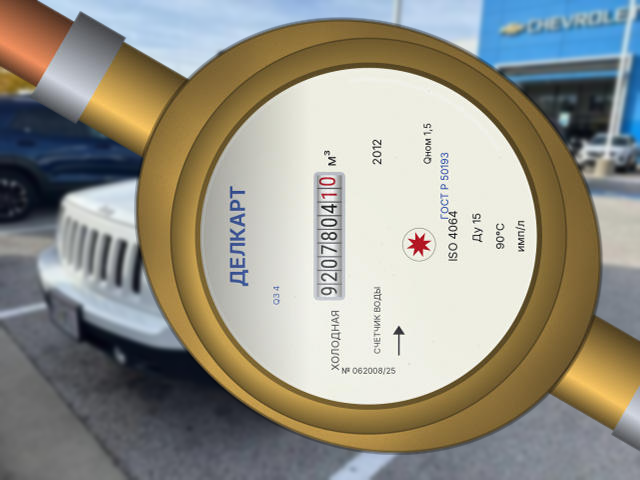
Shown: value=9207804.10 unit=m³
